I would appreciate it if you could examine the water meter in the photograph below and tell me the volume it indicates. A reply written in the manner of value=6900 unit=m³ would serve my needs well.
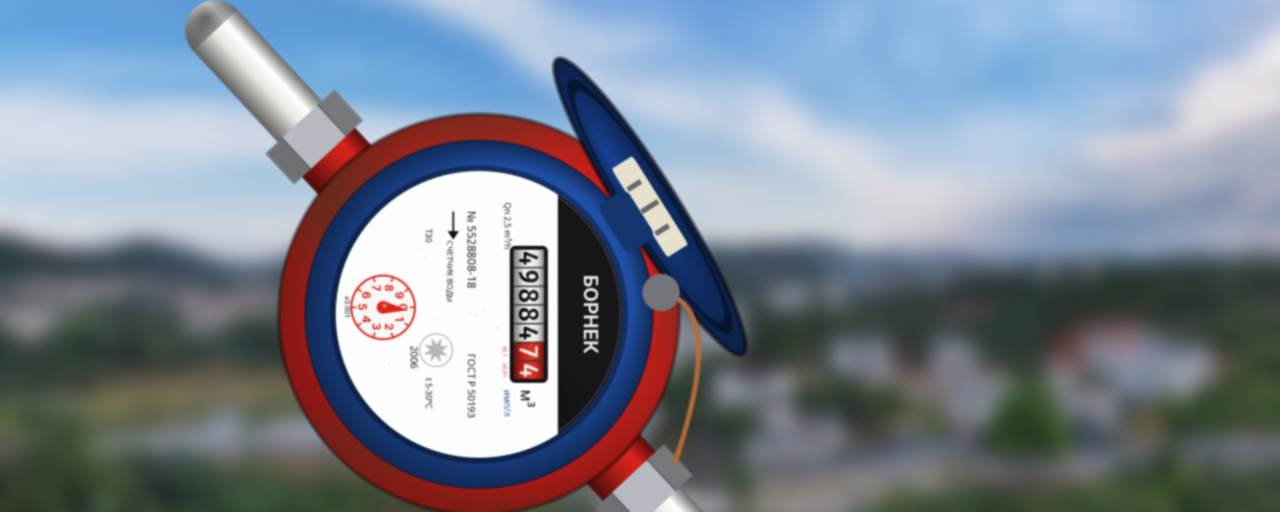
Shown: value=49884.740 unit=m³
